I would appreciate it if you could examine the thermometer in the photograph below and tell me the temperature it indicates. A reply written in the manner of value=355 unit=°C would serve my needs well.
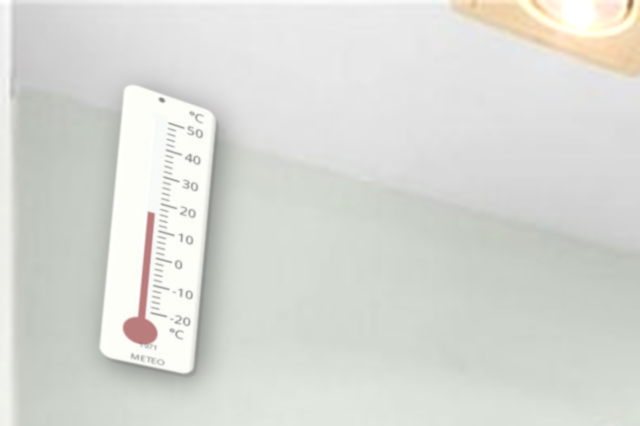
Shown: value=16 unit=°C
